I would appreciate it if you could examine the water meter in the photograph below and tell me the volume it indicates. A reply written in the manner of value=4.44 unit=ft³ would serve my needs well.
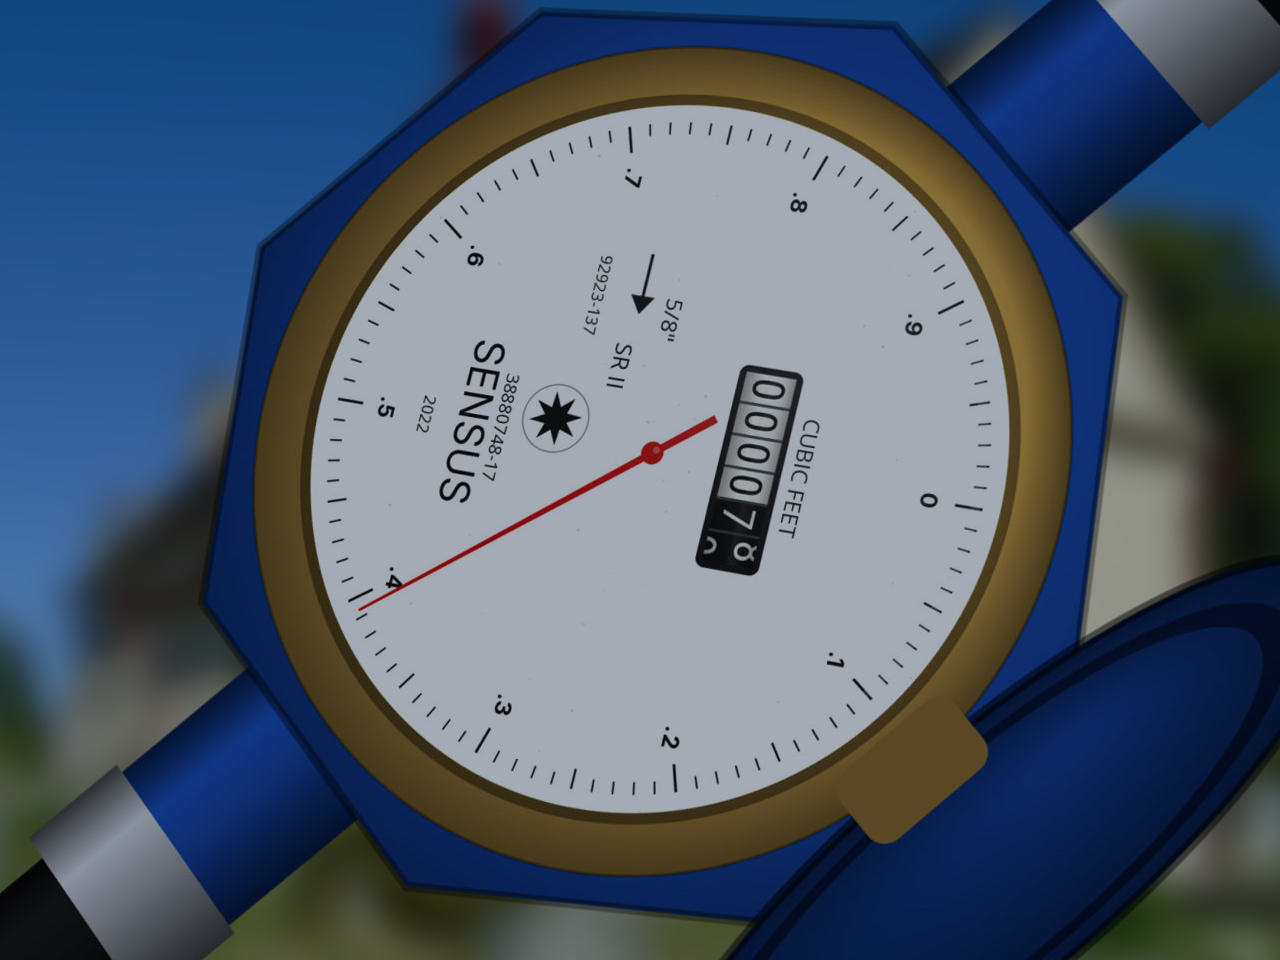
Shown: value=78.39 unit=ft³
